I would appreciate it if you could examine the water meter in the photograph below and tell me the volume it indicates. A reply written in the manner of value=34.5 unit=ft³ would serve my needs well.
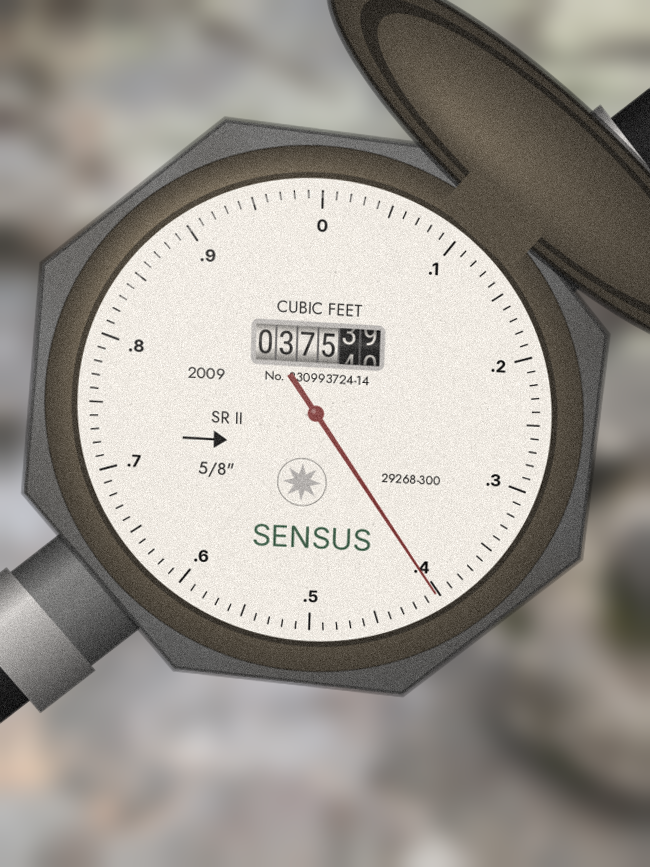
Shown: value=37539.40 unit=ft³
